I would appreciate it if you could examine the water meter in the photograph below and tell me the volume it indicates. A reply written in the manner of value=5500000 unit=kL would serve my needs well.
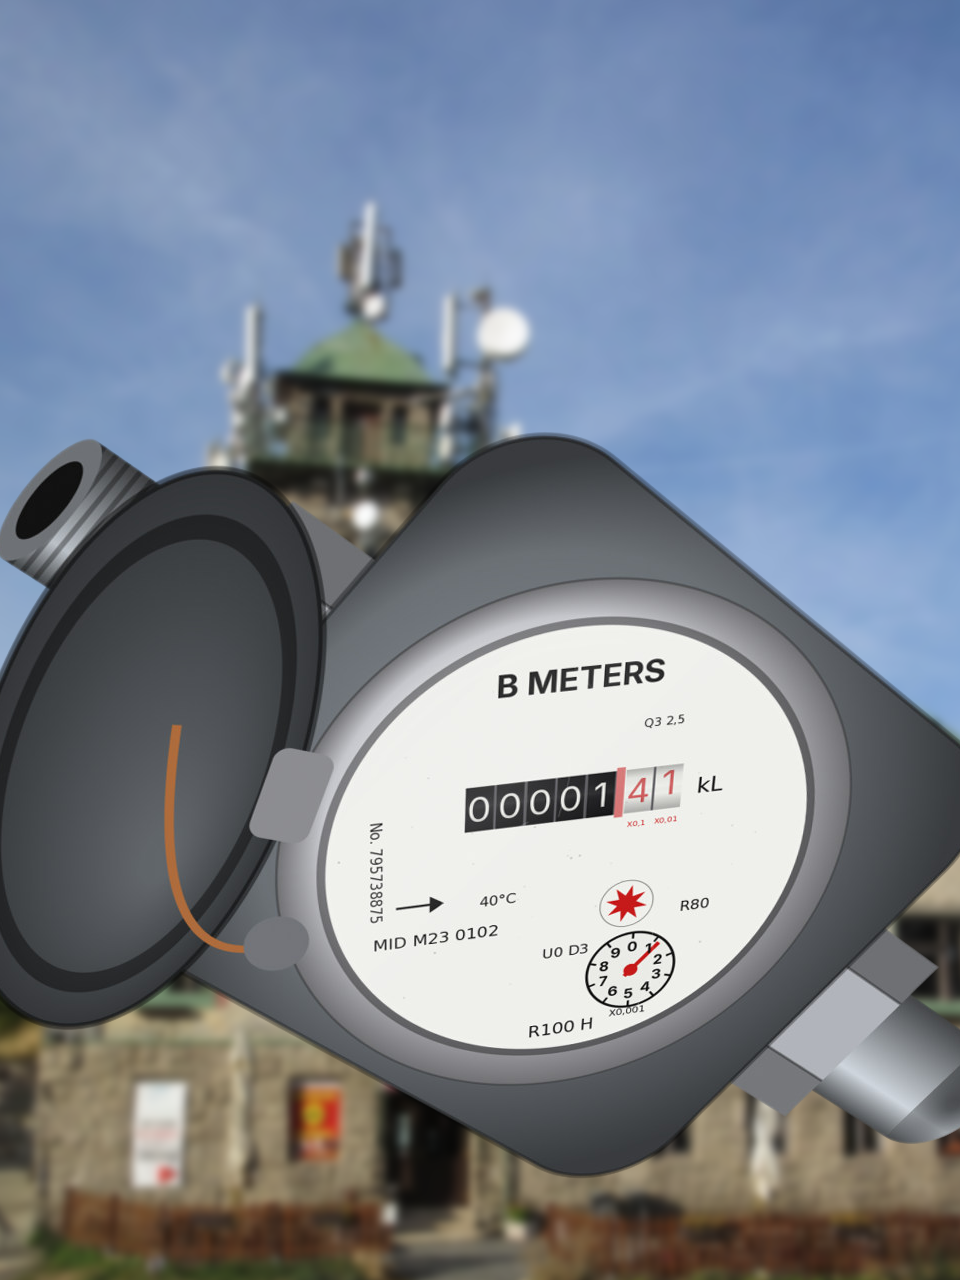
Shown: value=1.411 unit=kL
